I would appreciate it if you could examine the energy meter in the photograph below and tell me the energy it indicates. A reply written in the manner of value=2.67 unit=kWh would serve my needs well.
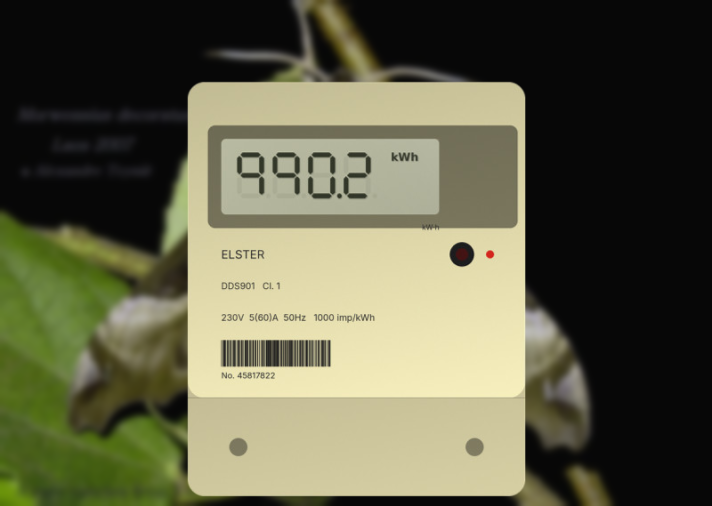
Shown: value=990.2 unit=kWh
